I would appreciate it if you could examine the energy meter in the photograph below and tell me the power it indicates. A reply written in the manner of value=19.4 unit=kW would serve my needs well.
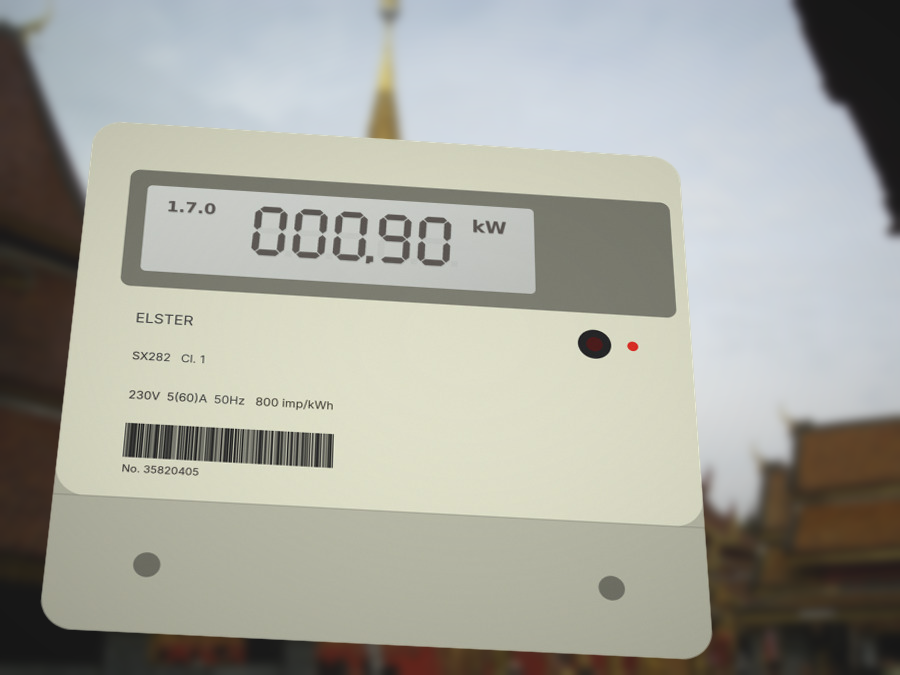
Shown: value=0.90 unit=kW
